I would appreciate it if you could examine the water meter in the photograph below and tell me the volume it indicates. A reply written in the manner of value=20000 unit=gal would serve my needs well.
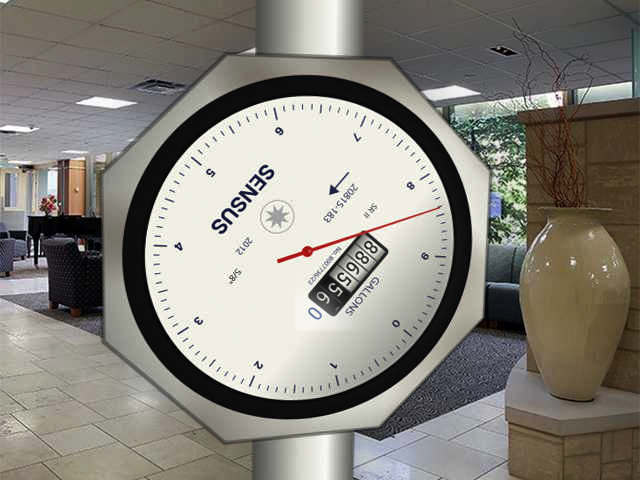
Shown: value=8865558.4 unit=gal
